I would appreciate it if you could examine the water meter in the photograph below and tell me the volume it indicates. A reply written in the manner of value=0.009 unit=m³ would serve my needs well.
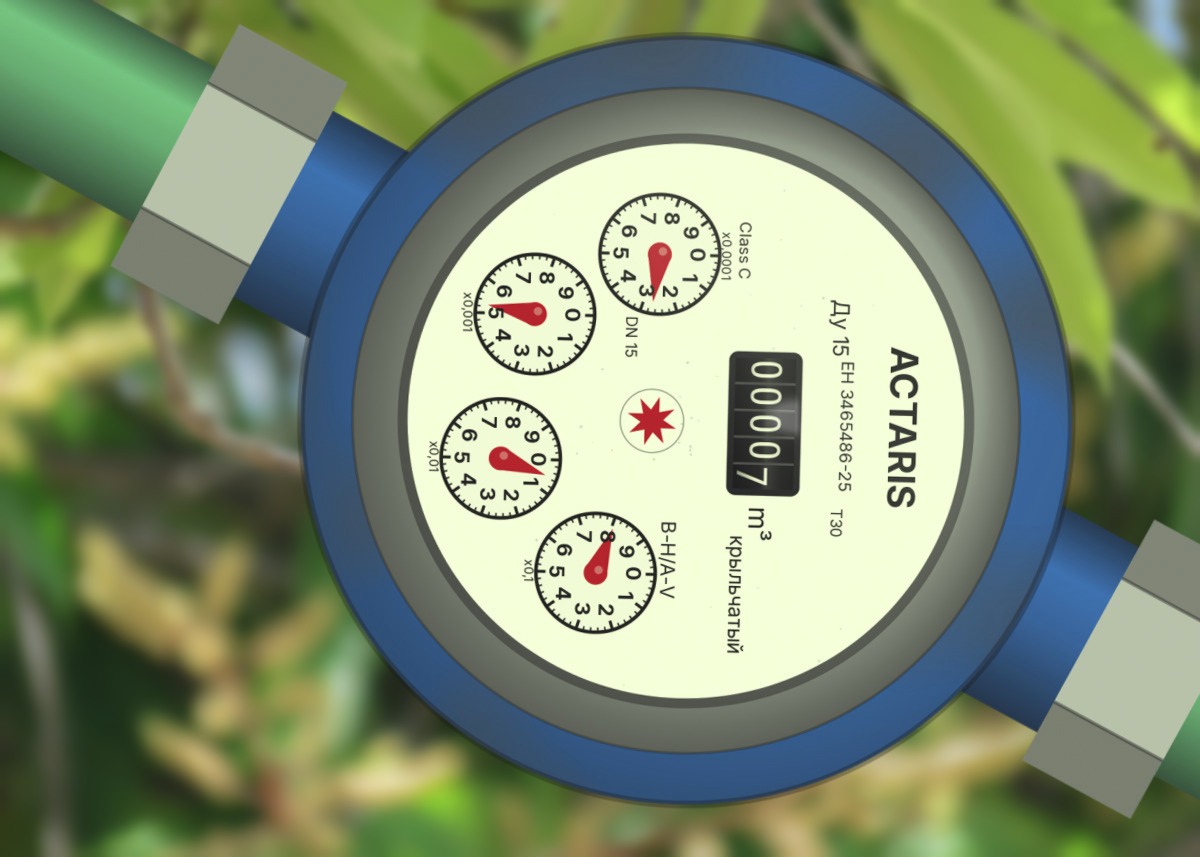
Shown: value=6.8052 unit=m³
